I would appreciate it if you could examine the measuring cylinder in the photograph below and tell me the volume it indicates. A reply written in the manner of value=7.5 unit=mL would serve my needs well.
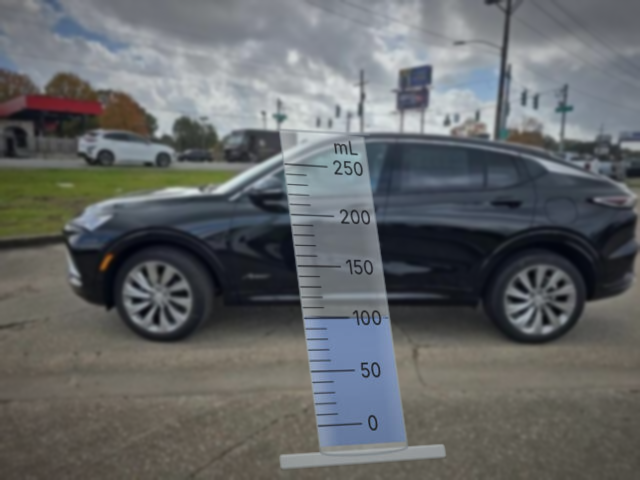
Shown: value=100 unit=mL
